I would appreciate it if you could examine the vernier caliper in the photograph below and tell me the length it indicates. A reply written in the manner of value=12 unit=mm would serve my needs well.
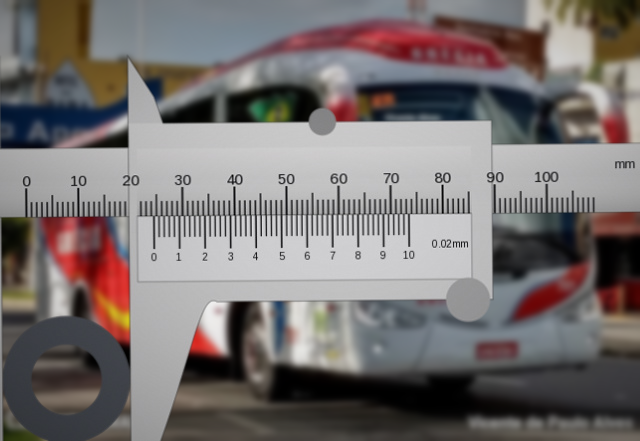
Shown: value=24.5 unit=mm
